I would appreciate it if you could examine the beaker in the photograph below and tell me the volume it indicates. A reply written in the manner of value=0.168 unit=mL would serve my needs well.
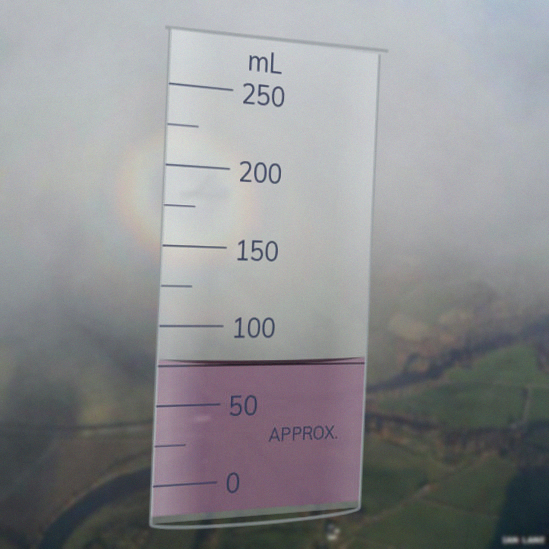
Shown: value=75 unit=mL
